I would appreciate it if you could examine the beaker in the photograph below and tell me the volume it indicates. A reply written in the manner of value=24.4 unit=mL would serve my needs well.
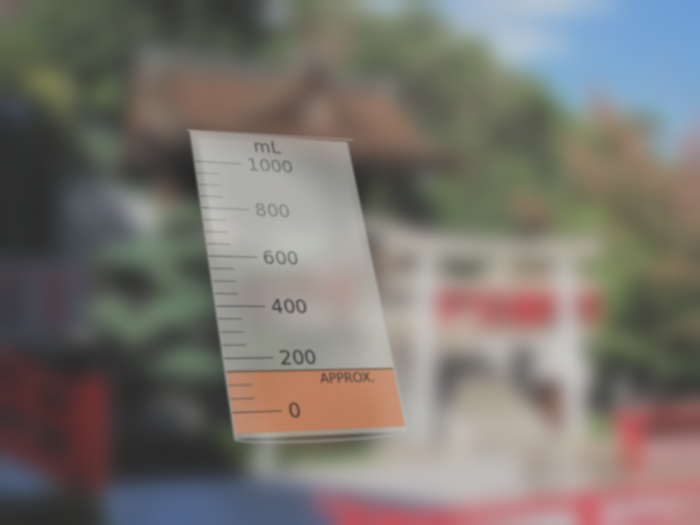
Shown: value=150 unit=mL
